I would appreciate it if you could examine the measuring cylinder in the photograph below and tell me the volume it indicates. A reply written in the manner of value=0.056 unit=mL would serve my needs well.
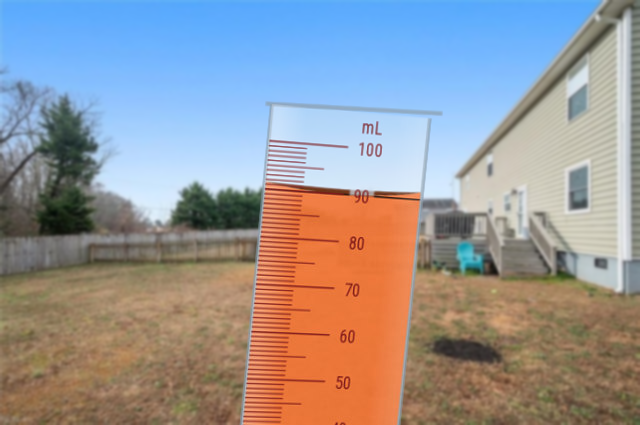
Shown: value=90 unit=mL
